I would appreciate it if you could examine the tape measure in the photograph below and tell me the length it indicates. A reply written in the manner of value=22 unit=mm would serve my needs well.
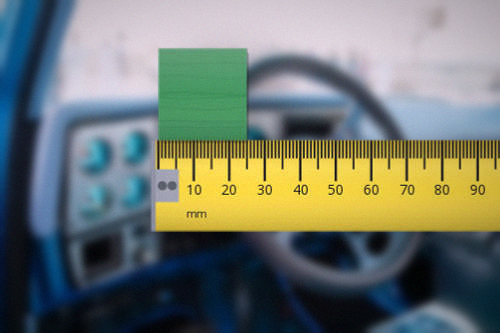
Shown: value=25 unit=mm
